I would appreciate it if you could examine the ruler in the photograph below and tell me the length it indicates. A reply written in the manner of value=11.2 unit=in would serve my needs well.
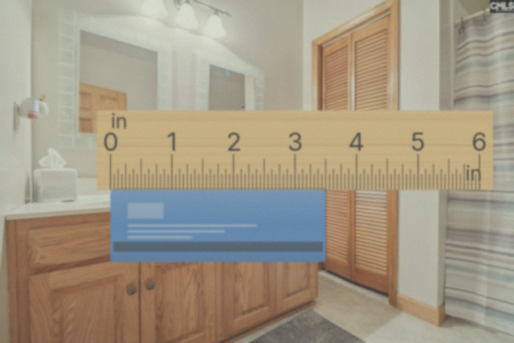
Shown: value=3.5 unit=in
